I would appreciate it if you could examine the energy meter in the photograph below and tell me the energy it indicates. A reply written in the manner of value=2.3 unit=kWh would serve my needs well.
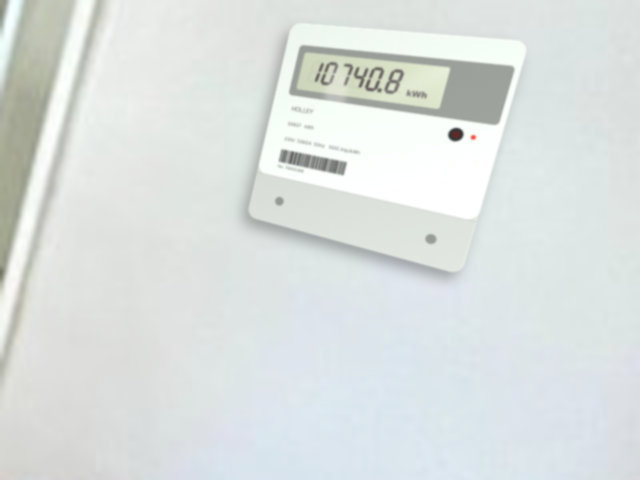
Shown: value=10740.8 unit=kWh
